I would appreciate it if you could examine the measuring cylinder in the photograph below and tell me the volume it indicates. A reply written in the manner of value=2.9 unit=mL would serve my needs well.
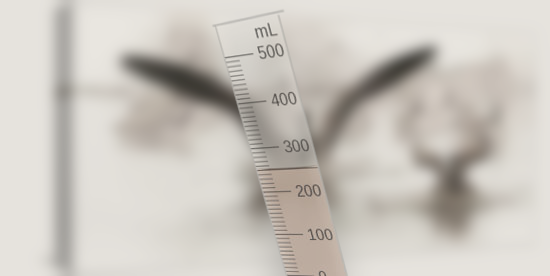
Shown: value=250 unit=mL
